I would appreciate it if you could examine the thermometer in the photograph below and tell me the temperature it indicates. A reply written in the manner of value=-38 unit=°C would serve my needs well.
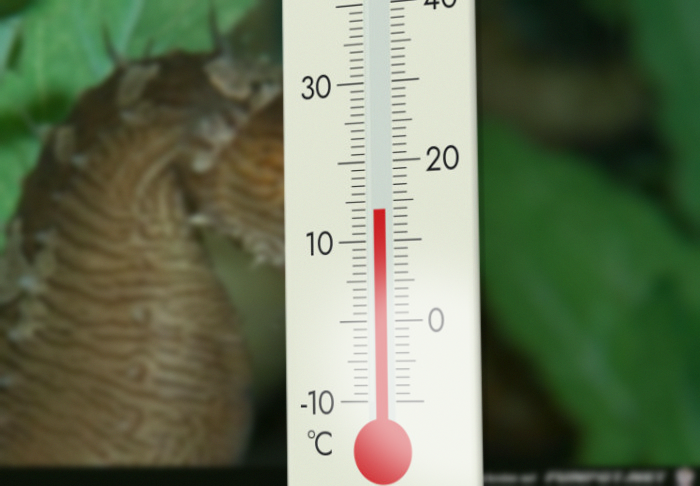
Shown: value=14 unit=°C
